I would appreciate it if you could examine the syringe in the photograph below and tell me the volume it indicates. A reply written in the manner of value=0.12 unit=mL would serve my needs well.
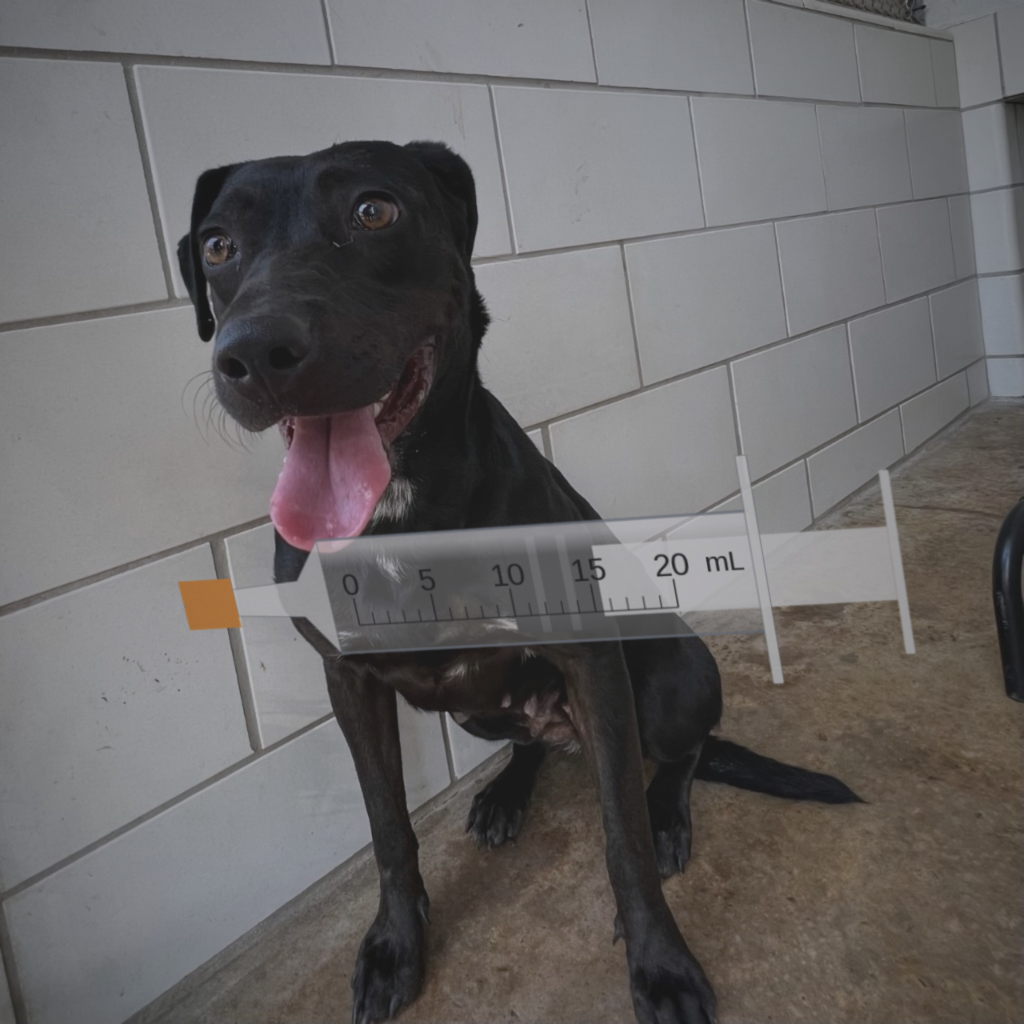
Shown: value=10 unit=mL
